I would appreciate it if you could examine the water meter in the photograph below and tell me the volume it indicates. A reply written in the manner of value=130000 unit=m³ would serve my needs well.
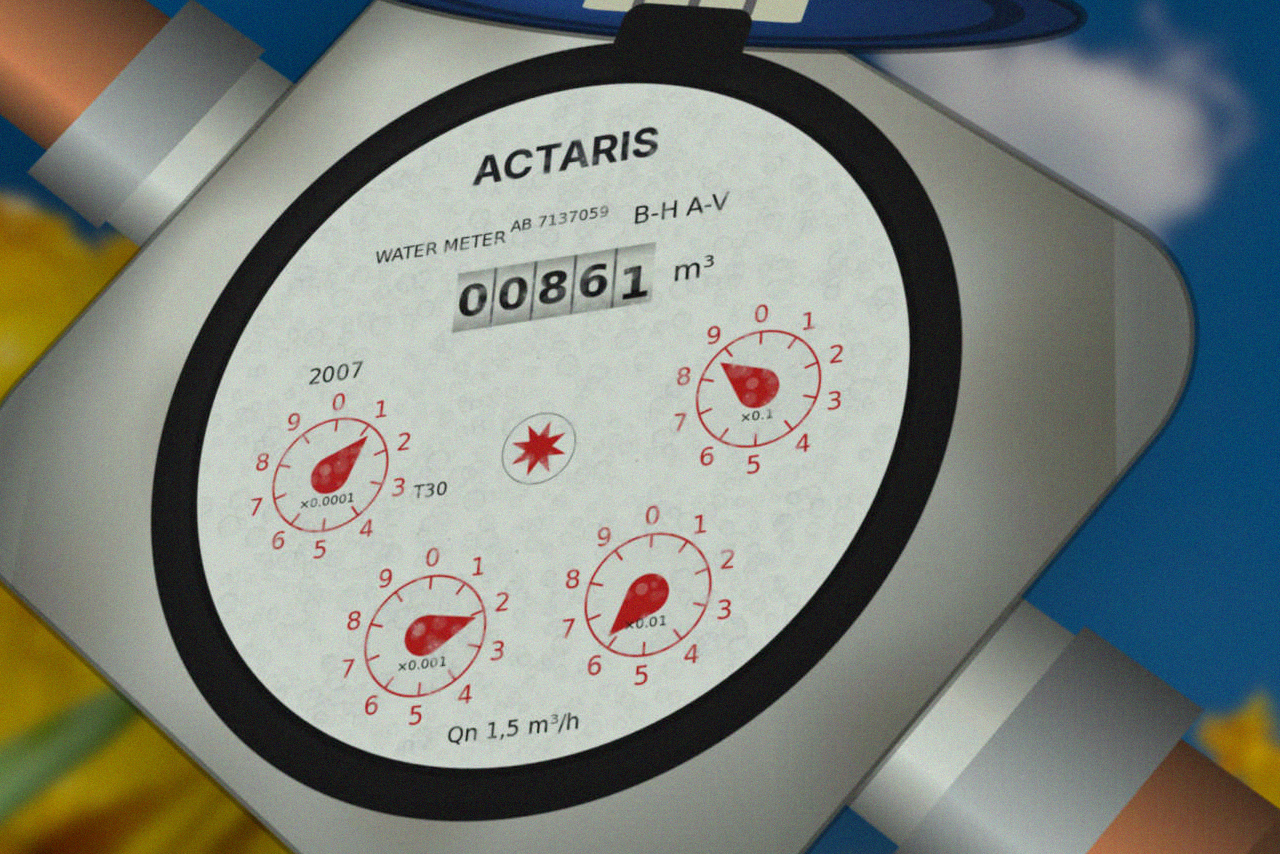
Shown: value=860.8621 unit=m³
